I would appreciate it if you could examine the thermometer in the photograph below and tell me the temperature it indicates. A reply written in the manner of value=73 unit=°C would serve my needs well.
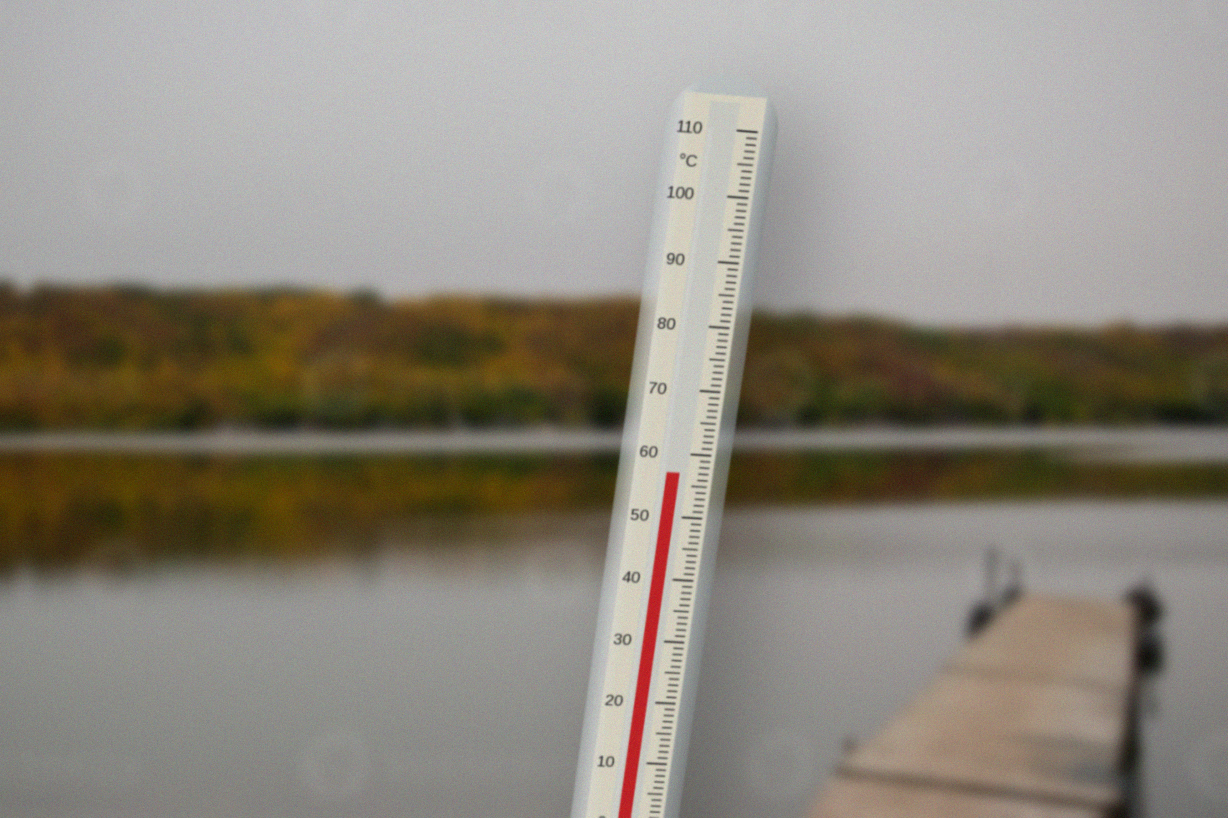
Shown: value=57 unit=°C
